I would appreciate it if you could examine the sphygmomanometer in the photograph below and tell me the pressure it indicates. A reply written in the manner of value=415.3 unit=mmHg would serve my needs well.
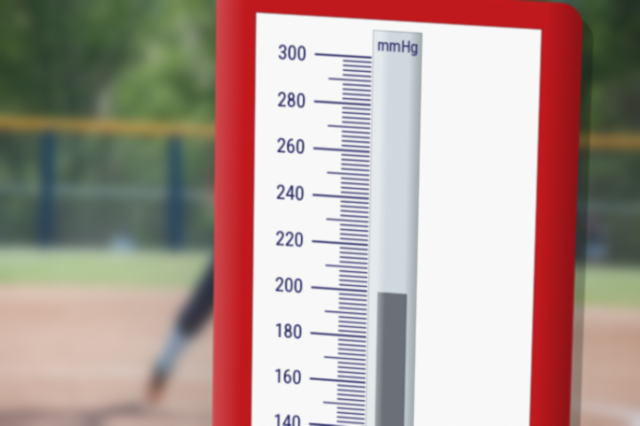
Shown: value=200 unit=mmHg
